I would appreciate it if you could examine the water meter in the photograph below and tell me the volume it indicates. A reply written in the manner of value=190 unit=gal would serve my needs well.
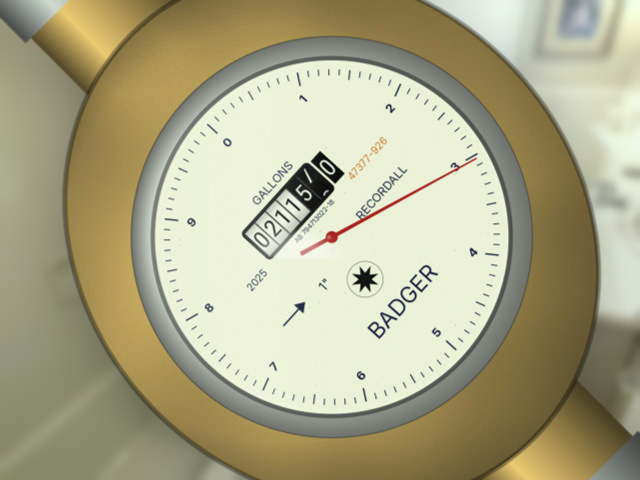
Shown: value=211573.0 unit=gal
